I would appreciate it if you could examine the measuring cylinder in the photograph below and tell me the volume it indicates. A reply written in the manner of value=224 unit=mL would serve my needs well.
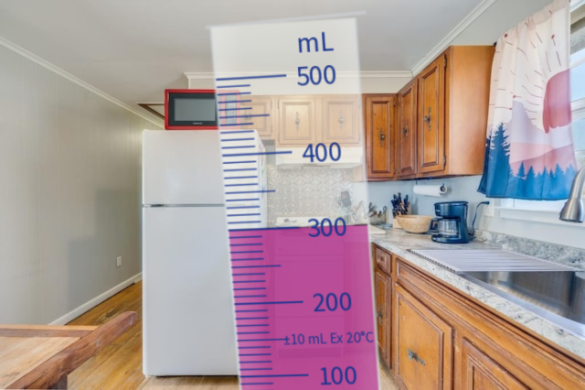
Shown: value=300 unit=mL
